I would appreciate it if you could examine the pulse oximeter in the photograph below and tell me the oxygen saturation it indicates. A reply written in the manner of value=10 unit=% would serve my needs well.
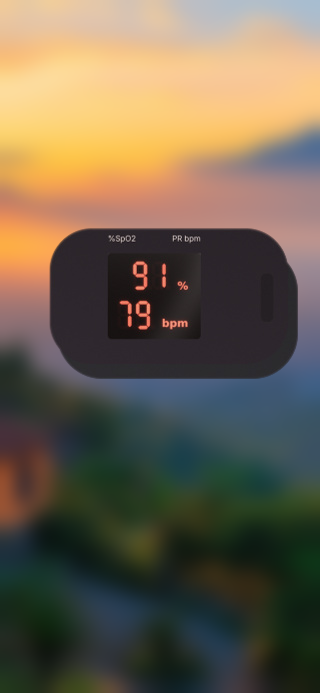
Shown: value=91 unit=%
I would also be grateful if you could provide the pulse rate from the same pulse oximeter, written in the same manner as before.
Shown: value=79 unit=bpm
